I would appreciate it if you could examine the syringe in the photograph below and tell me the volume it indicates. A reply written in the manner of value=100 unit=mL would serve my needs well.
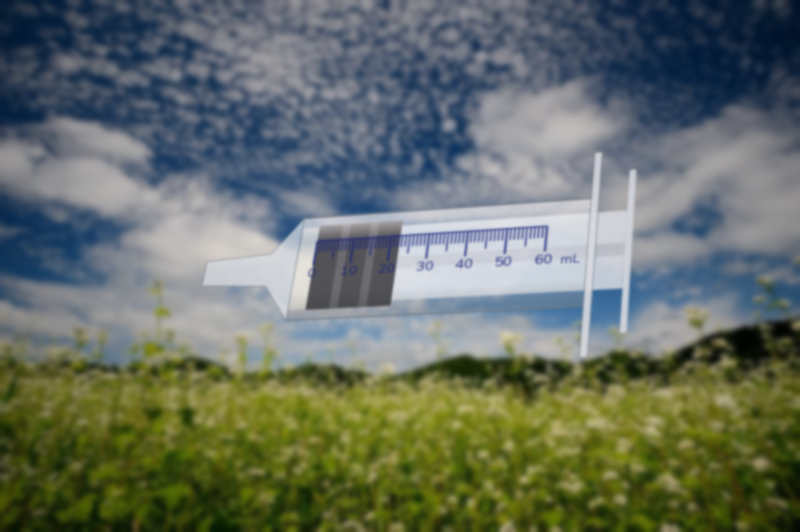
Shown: value=0 unit=mL
